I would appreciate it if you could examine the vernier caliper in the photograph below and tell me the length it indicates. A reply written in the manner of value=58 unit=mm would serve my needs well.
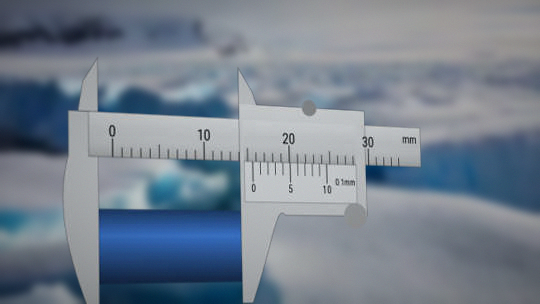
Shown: value=15.6 unit=mm
